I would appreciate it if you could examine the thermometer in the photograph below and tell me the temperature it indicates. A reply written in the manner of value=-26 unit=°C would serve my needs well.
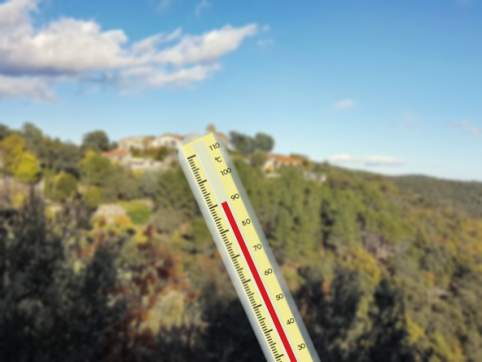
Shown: value=90 unit=°C
